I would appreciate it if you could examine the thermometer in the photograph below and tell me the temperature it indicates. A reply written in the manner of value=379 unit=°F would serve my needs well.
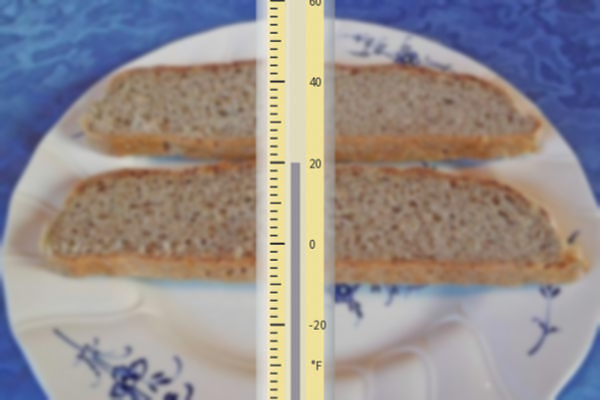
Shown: value=20 unit=°F
